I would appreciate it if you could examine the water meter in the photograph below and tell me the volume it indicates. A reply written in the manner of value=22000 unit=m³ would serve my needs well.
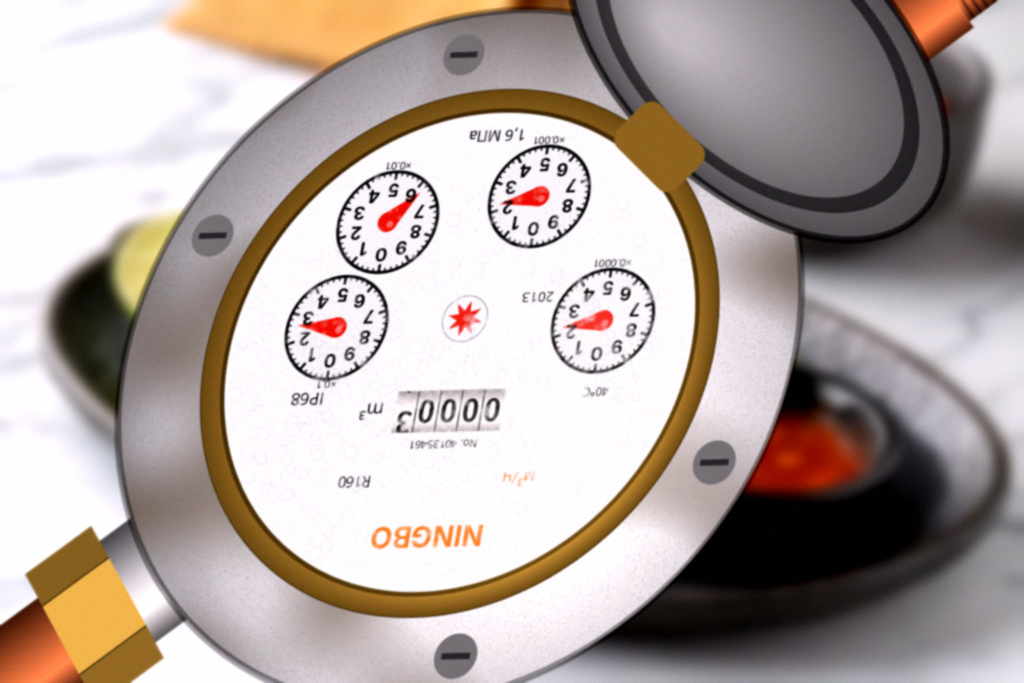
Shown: value=3.2622 unit=m³
